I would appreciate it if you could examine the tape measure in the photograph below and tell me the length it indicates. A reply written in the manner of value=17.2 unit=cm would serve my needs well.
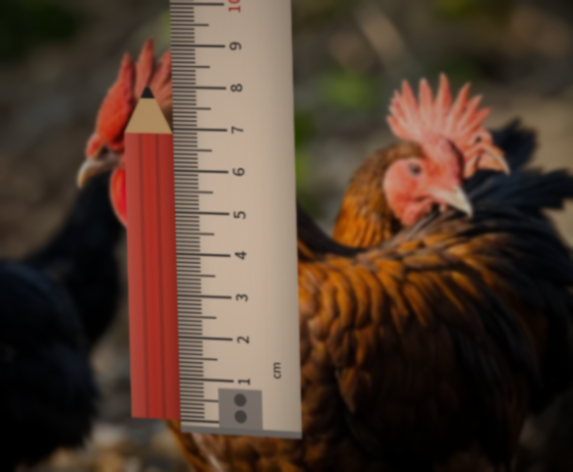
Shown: value=8 unit=cm
